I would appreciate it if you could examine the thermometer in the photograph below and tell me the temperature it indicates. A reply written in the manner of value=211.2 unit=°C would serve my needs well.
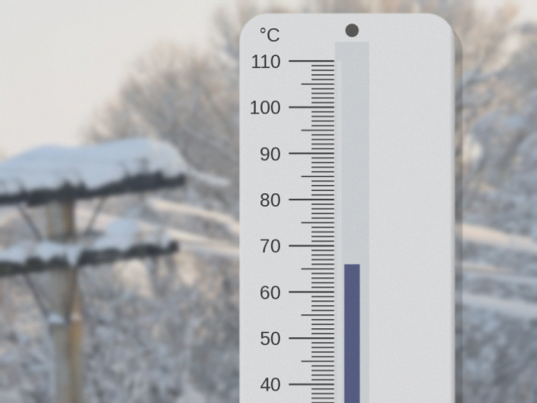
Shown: value=66 unit=°C
